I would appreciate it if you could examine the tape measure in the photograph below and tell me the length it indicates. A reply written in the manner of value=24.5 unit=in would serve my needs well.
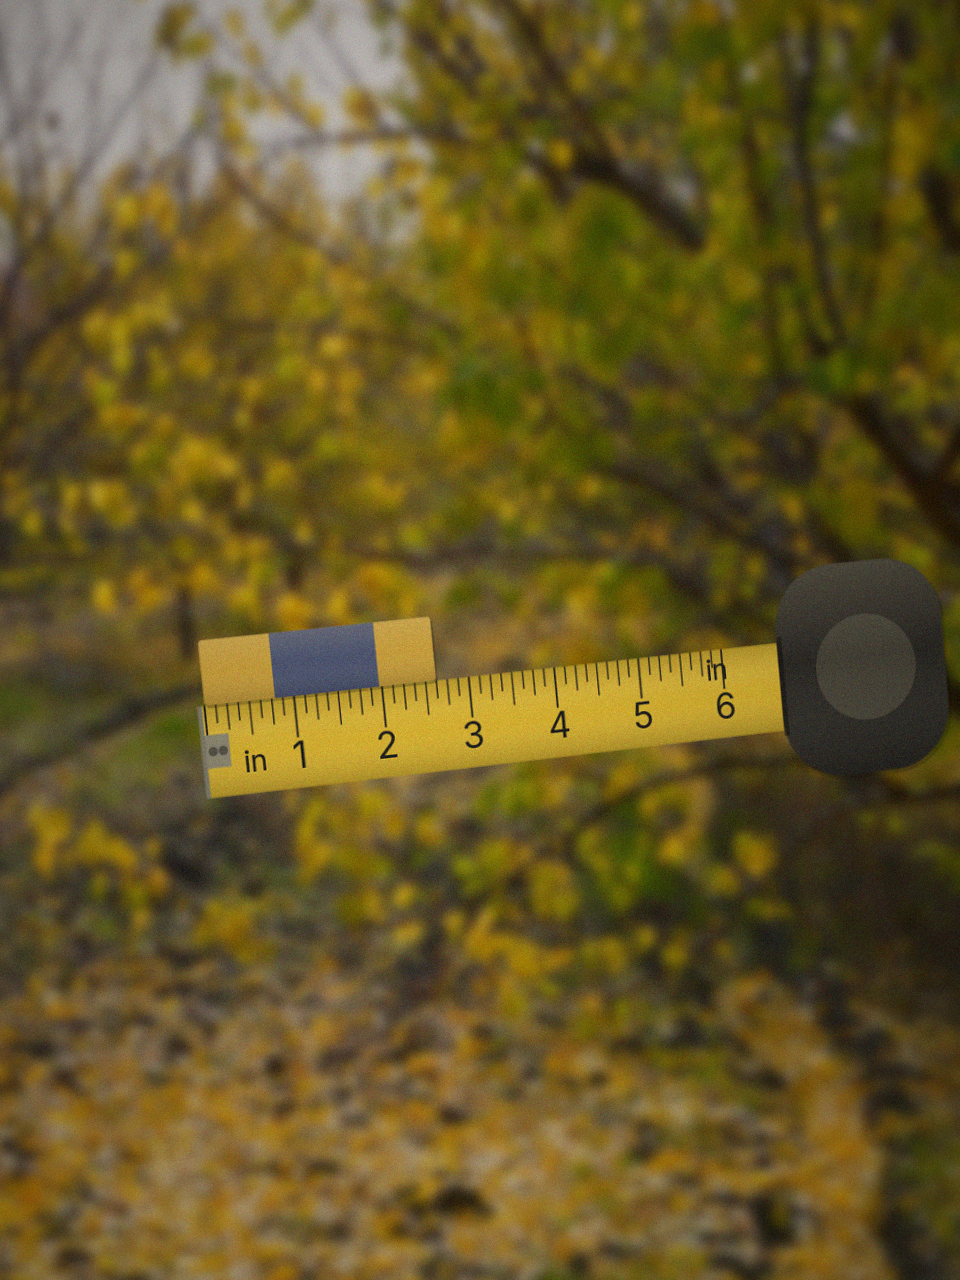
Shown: value=2.625 unit=in
